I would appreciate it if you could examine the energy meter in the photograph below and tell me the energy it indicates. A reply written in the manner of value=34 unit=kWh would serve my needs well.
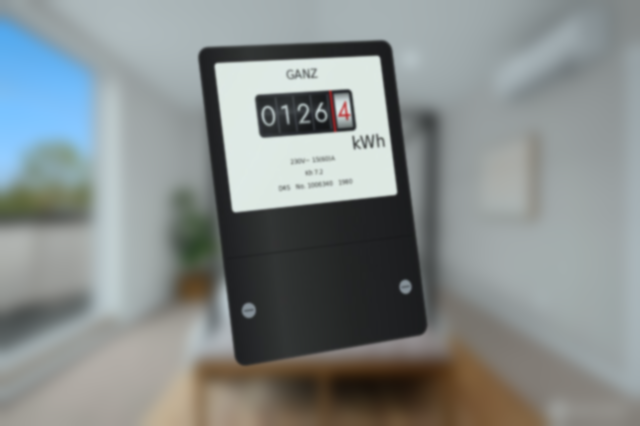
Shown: value=126.4 unit=kWh
